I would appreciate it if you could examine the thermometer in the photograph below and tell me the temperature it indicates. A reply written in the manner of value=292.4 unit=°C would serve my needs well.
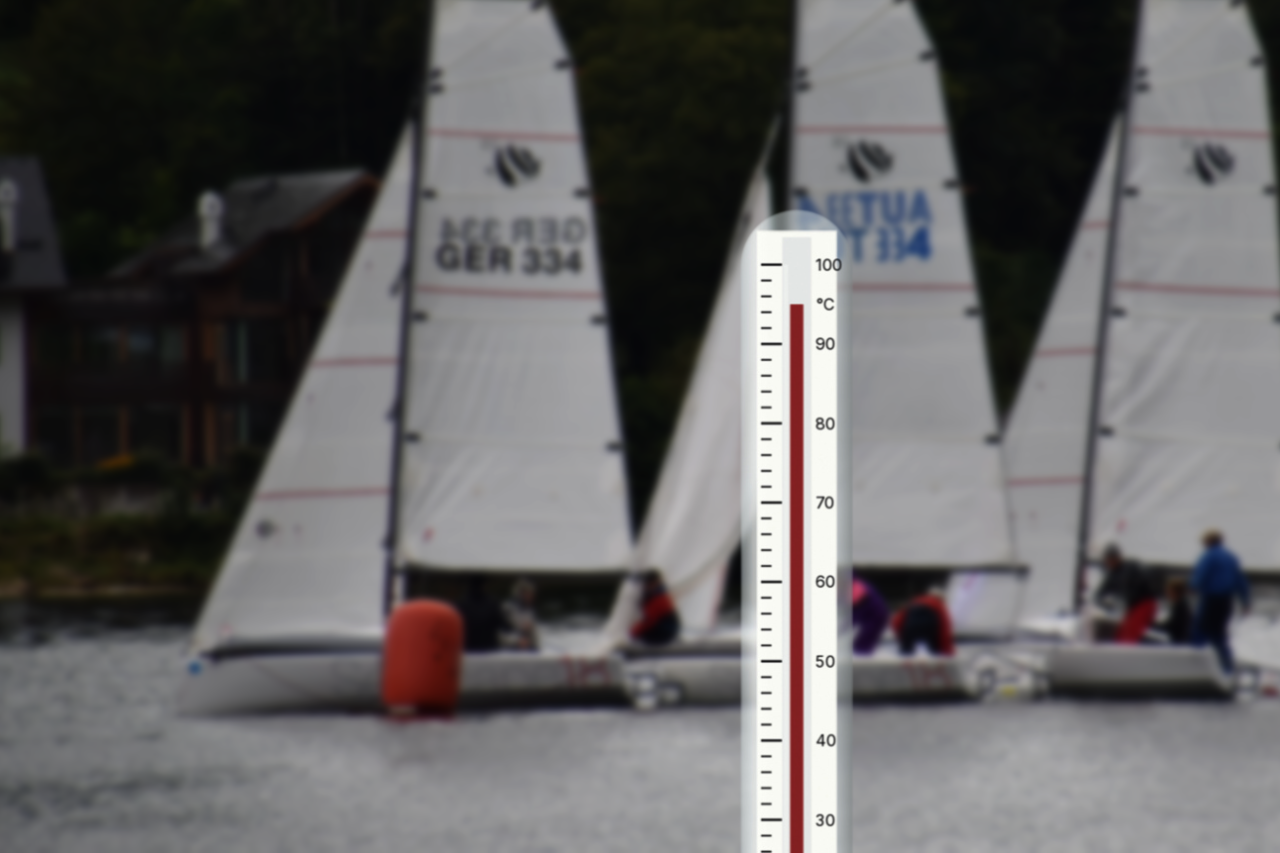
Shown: value=95 unit=°C
